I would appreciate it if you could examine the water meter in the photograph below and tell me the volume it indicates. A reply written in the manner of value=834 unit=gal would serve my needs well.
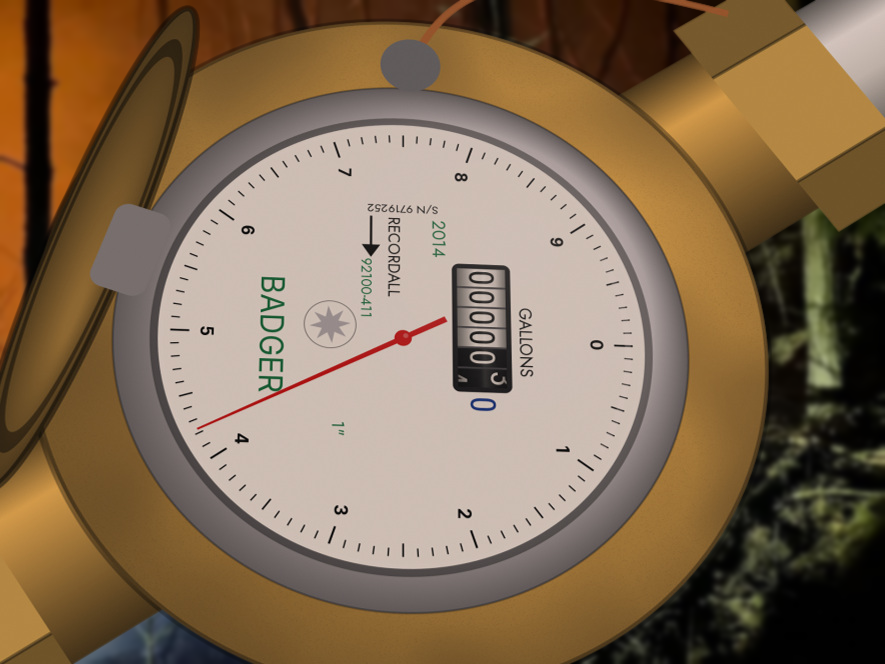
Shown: value=34.2 unit=gal
